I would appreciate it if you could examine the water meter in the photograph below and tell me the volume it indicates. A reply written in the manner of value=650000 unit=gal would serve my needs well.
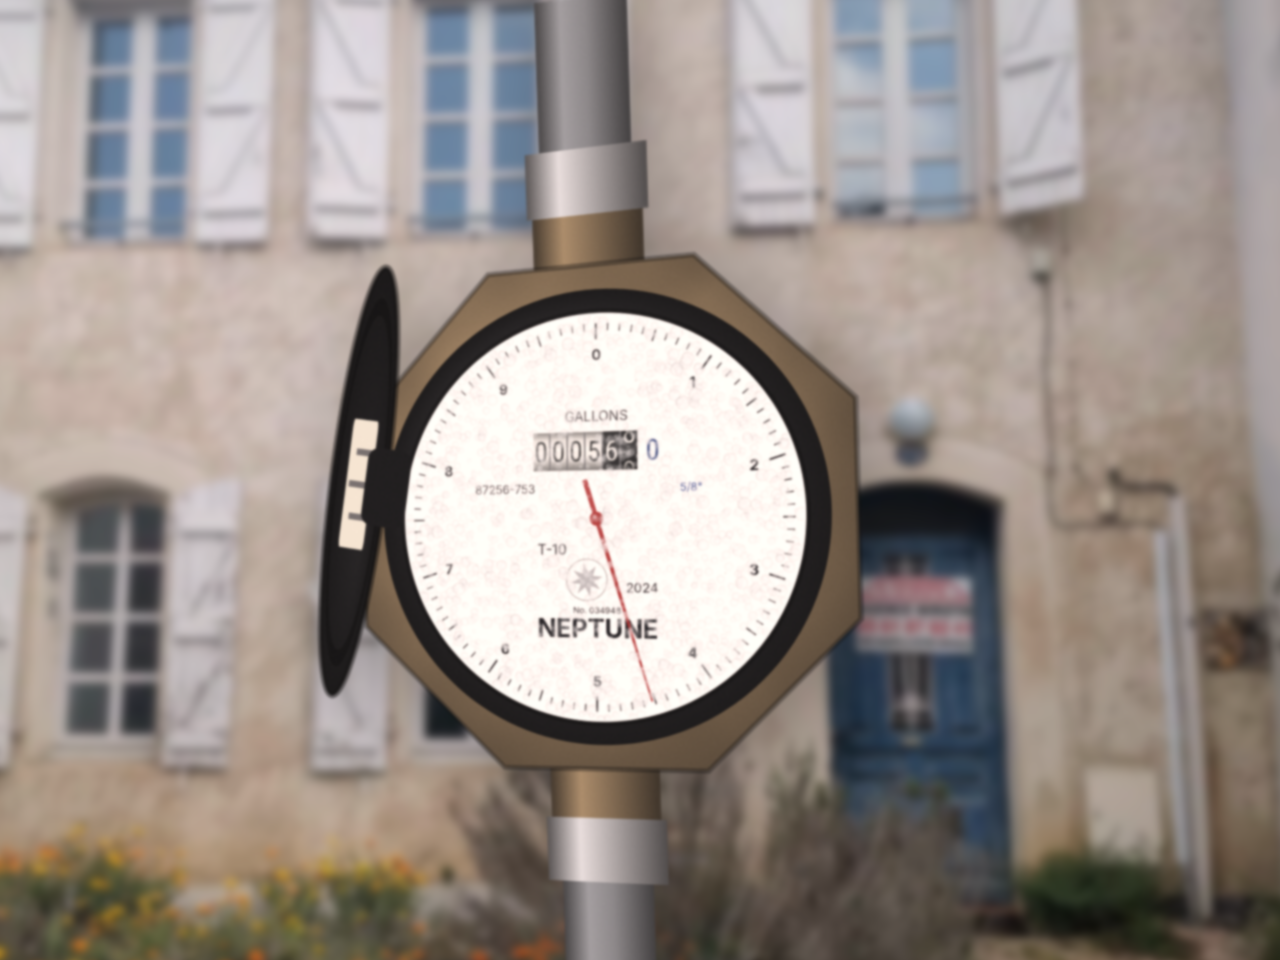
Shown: value=5684.5 unit=gal
